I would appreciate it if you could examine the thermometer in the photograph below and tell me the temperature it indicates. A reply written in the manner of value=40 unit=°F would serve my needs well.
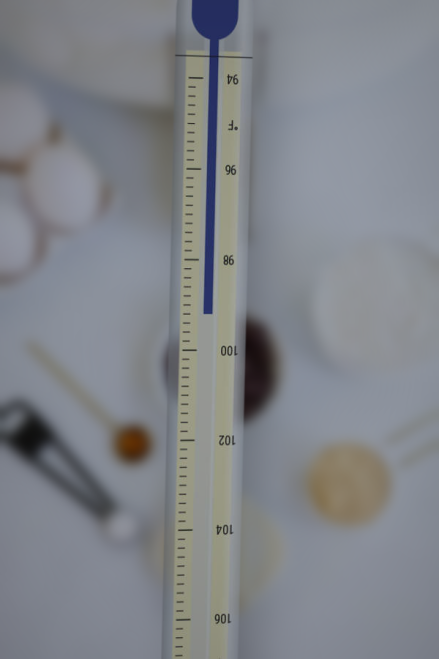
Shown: value=99.2 unit=°F
